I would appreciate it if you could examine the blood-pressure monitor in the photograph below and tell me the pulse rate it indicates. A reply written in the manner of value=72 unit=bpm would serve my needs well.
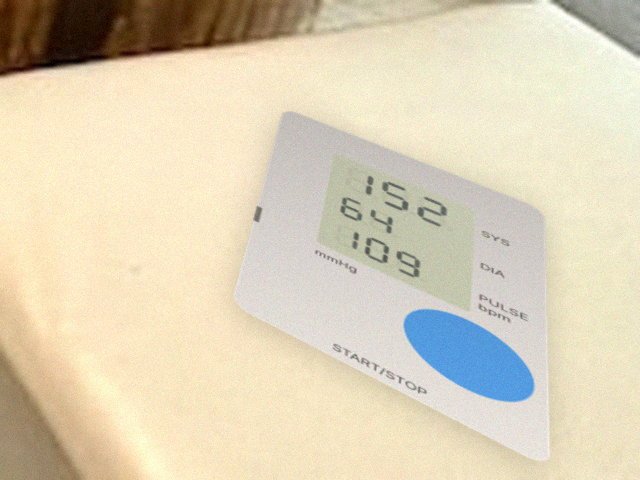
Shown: value=109 unit=bpm
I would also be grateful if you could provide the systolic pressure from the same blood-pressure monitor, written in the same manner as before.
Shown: value=152 unit=mmHg
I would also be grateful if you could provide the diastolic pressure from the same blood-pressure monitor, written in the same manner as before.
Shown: value=64 unit=mmHg
